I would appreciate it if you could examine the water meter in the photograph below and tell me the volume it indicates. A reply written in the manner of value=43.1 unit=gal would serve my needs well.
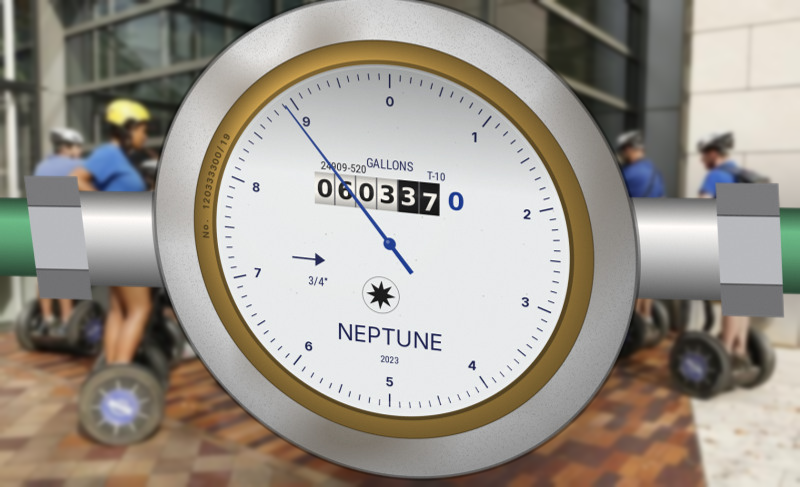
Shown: value=603368.9 unit=gal
